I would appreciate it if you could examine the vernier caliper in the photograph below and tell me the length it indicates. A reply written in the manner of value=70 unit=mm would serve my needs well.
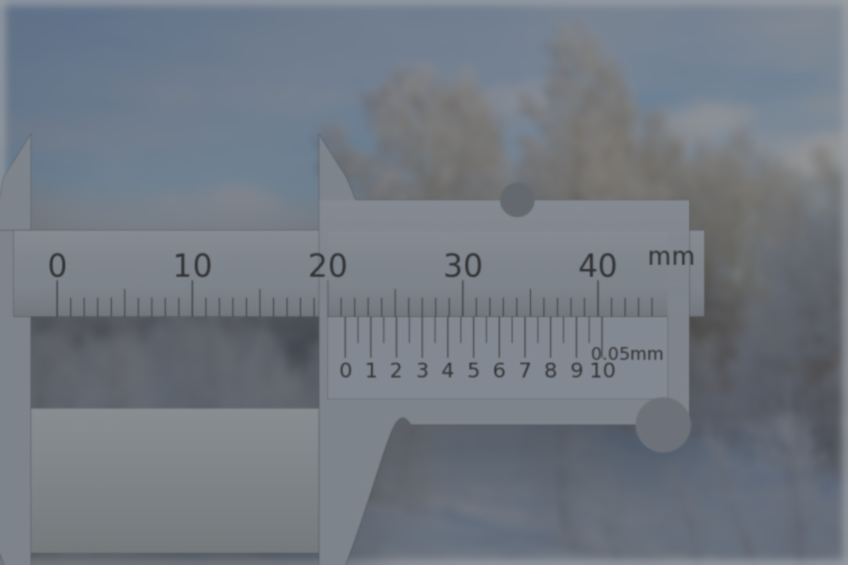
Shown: value=21.3 unit=mm
